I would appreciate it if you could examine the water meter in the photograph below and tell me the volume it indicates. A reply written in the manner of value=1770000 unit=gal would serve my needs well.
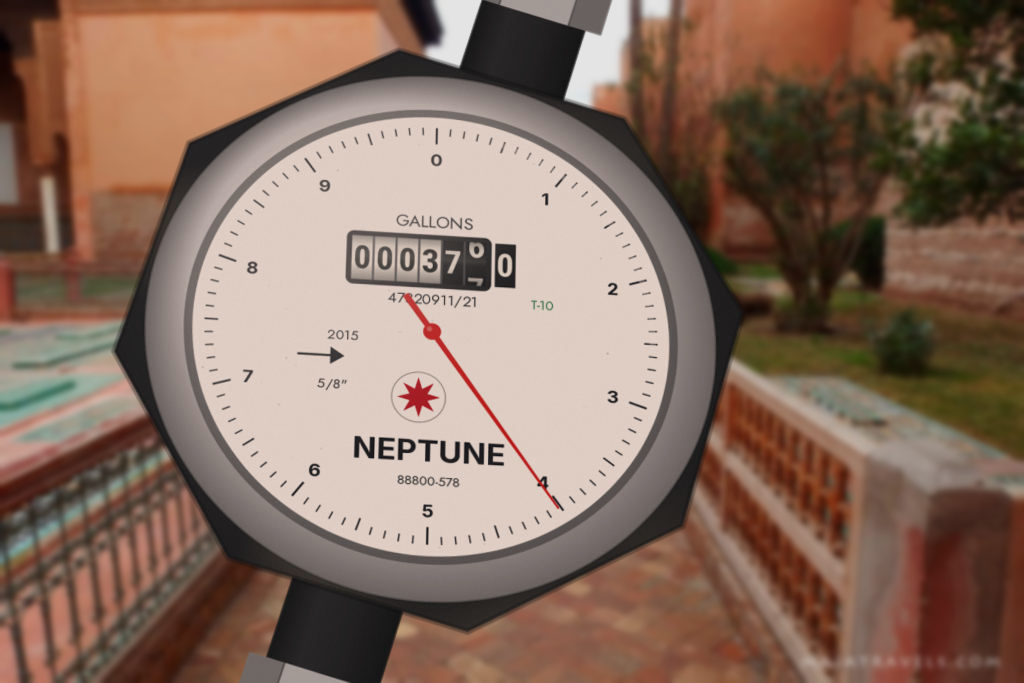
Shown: value=3764.0 unit=gal
